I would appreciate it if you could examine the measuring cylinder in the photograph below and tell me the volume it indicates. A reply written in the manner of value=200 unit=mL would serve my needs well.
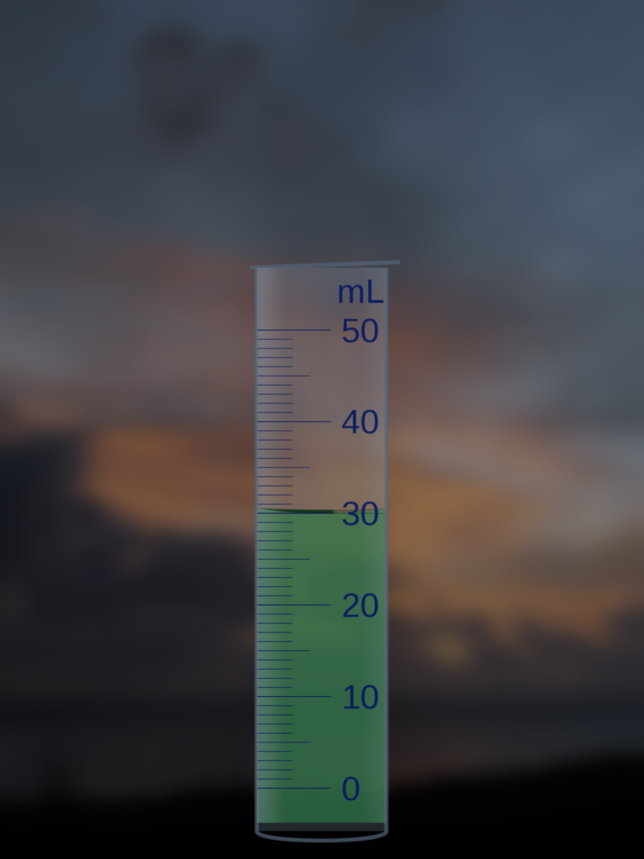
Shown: value=30 unit=mL
